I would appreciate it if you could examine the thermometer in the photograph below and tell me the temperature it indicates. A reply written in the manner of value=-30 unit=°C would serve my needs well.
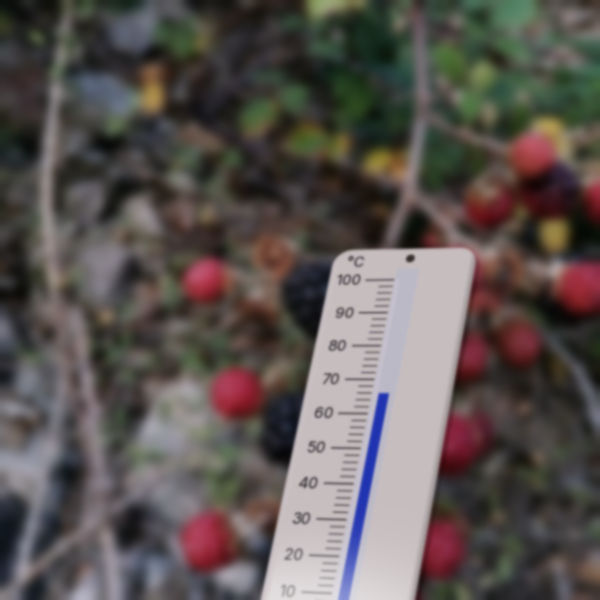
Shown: value=66 unit=°C
